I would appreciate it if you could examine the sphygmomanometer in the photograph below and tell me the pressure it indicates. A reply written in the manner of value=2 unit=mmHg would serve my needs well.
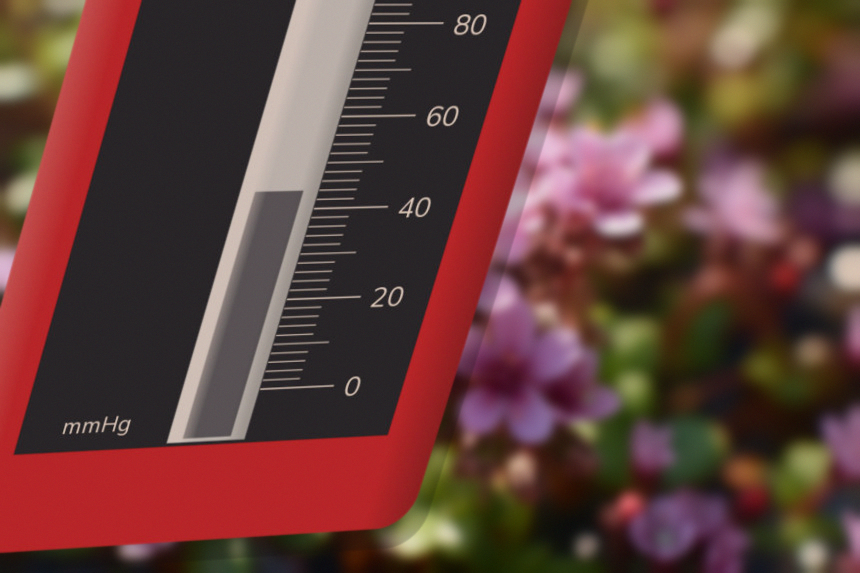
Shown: value=44 unit=mmHg
